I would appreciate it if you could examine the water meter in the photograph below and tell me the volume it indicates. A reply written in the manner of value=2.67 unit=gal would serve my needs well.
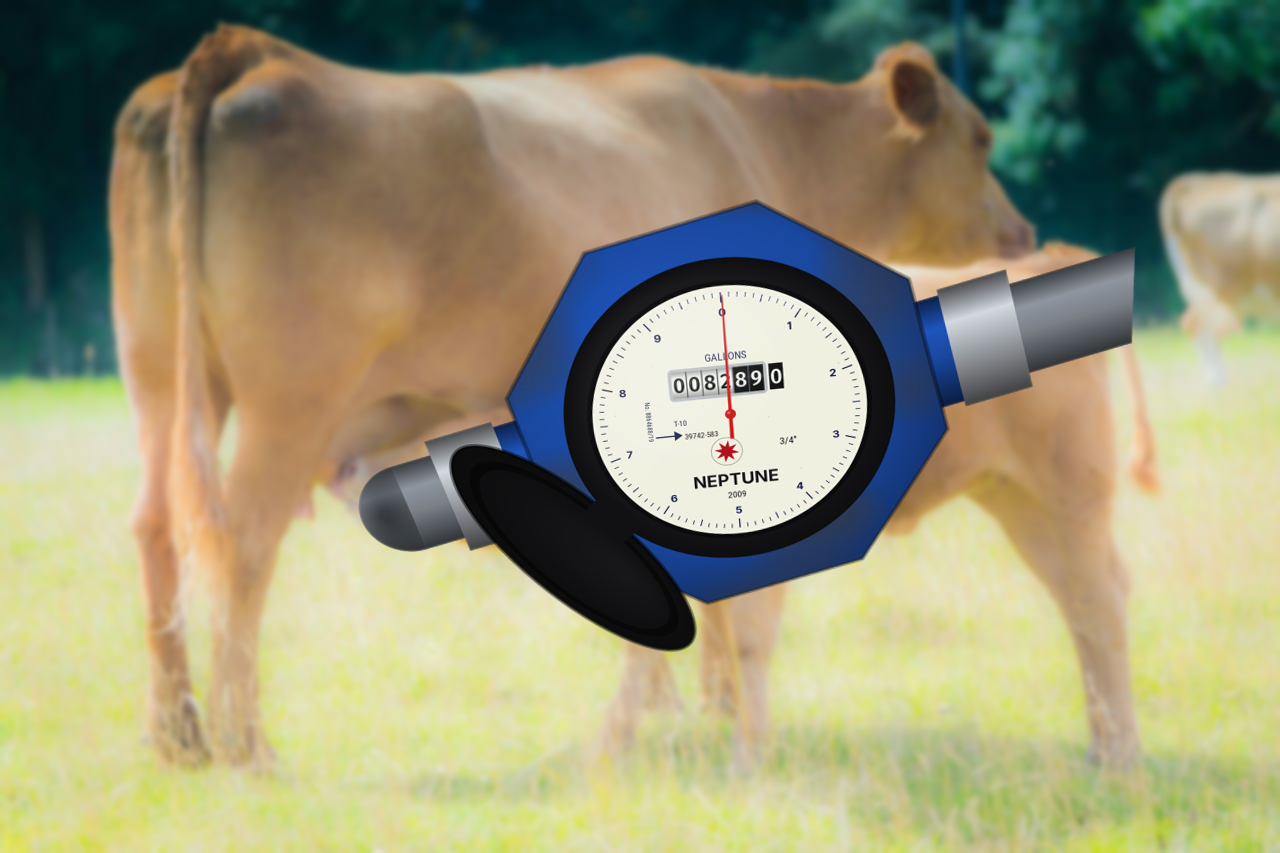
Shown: value=82890.0 unit=gal
